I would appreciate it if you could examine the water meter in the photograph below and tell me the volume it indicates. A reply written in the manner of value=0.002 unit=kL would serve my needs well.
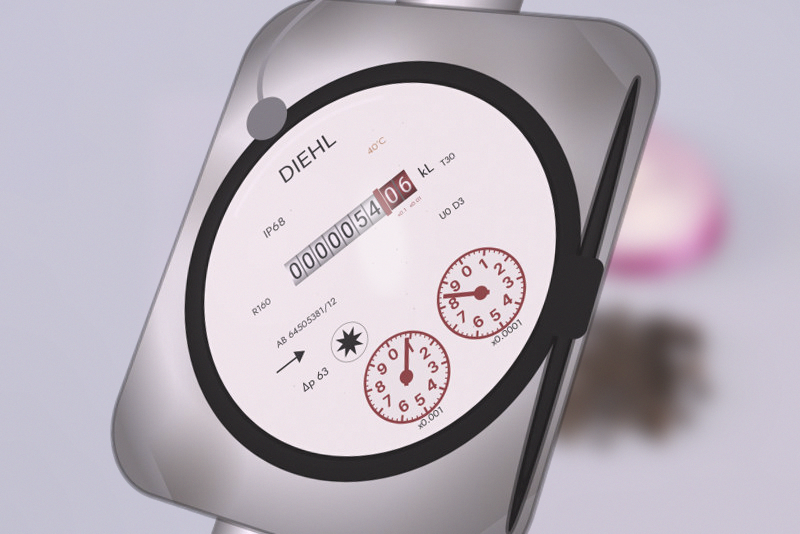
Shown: value=54.0608 unit=kL
